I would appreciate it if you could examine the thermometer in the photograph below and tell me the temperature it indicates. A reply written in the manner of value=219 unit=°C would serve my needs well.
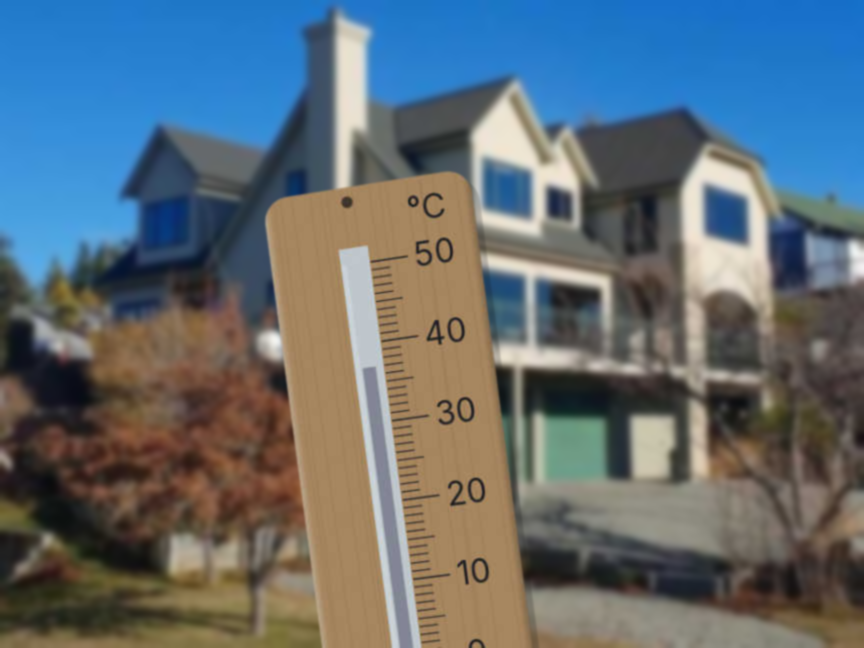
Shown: value=37 unit=°C
